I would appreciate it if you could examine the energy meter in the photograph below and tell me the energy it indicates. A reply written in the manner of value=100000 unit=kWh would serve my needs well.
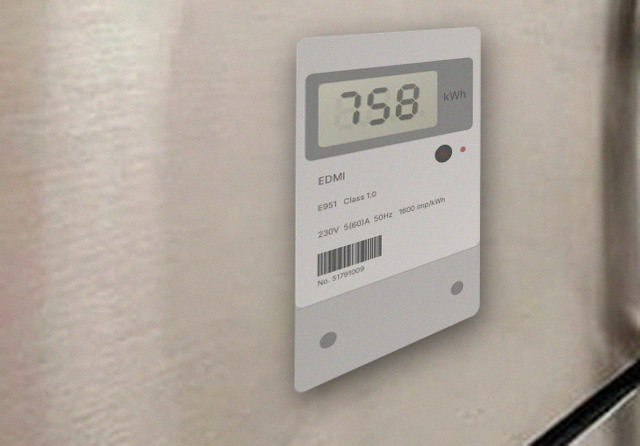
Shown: value=758 unit=kWh
